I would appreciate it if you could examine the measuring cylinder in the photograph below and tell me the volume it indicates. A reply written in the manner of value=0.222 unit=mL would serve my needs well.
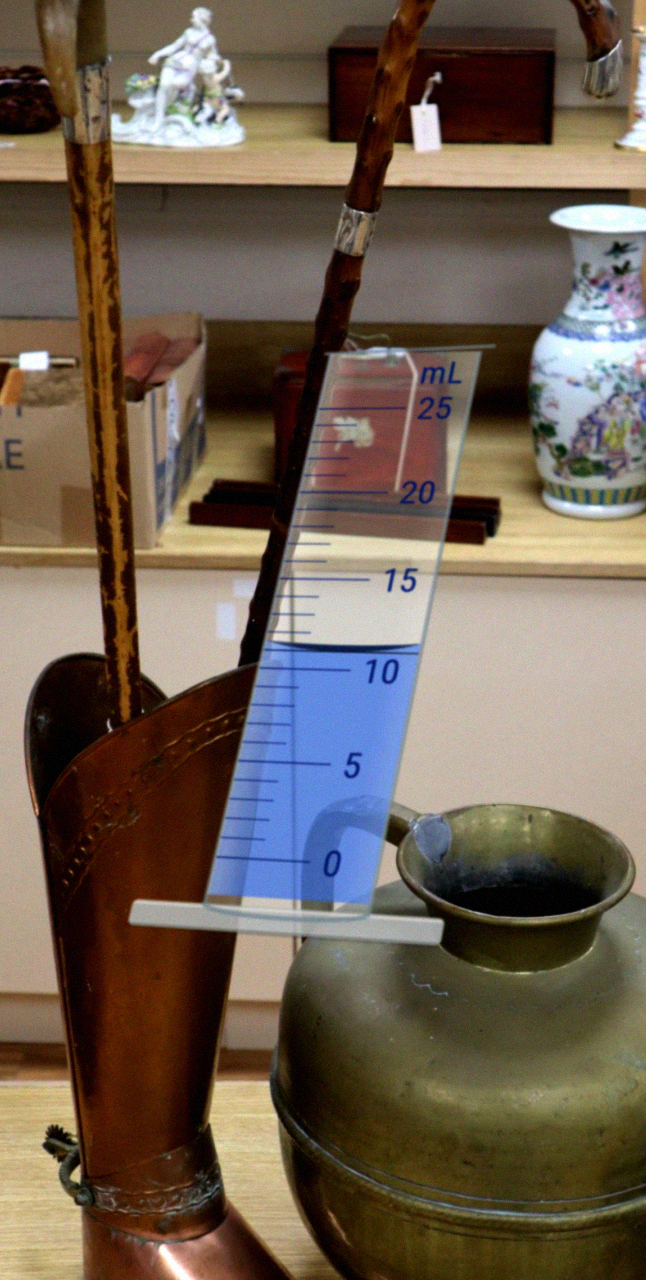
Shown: value=11 unit=mL
